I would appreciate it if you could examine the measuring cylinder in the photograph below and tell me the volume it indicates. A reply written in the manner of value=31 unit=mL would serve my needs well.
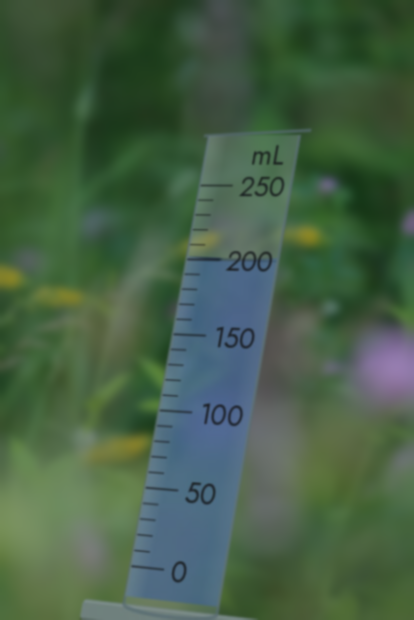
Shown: value=200 unit=mL
